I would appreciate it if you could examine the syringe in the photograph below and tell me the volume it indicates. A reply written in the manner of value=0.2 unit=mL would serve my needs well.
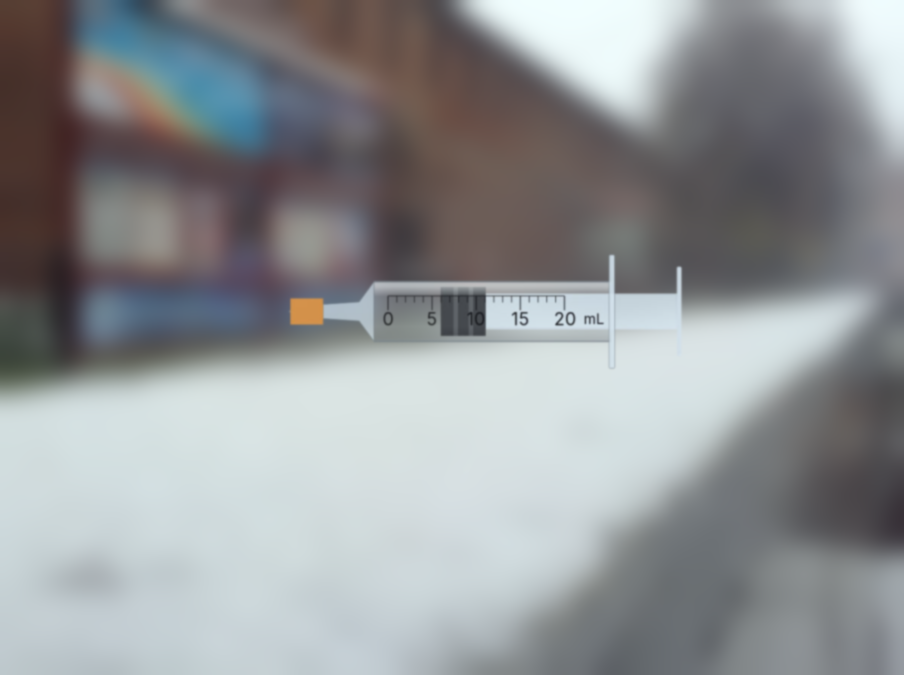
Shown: value=6 unit=mL
